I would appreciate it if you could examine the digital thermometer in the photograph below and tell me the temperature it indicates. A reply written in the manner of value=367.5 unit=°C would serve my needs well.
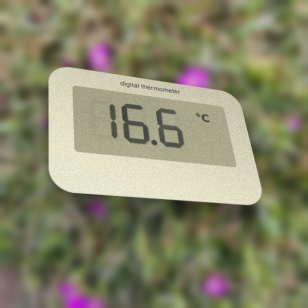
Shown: value=16.6 unit=°C
